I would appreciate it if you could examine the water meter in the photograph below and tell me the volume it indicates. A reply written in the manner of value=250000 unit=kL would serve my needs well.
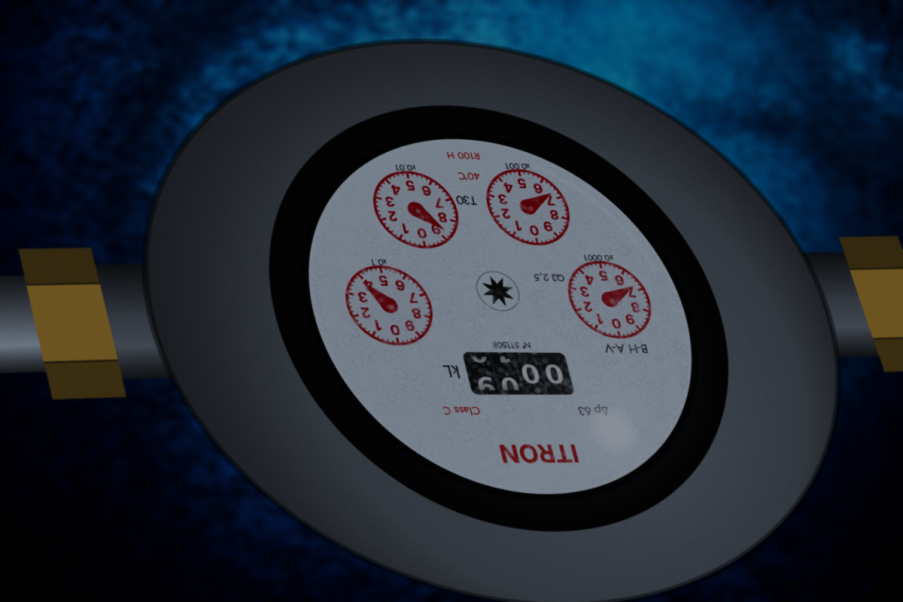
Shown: value=9.3866 unit=kL
